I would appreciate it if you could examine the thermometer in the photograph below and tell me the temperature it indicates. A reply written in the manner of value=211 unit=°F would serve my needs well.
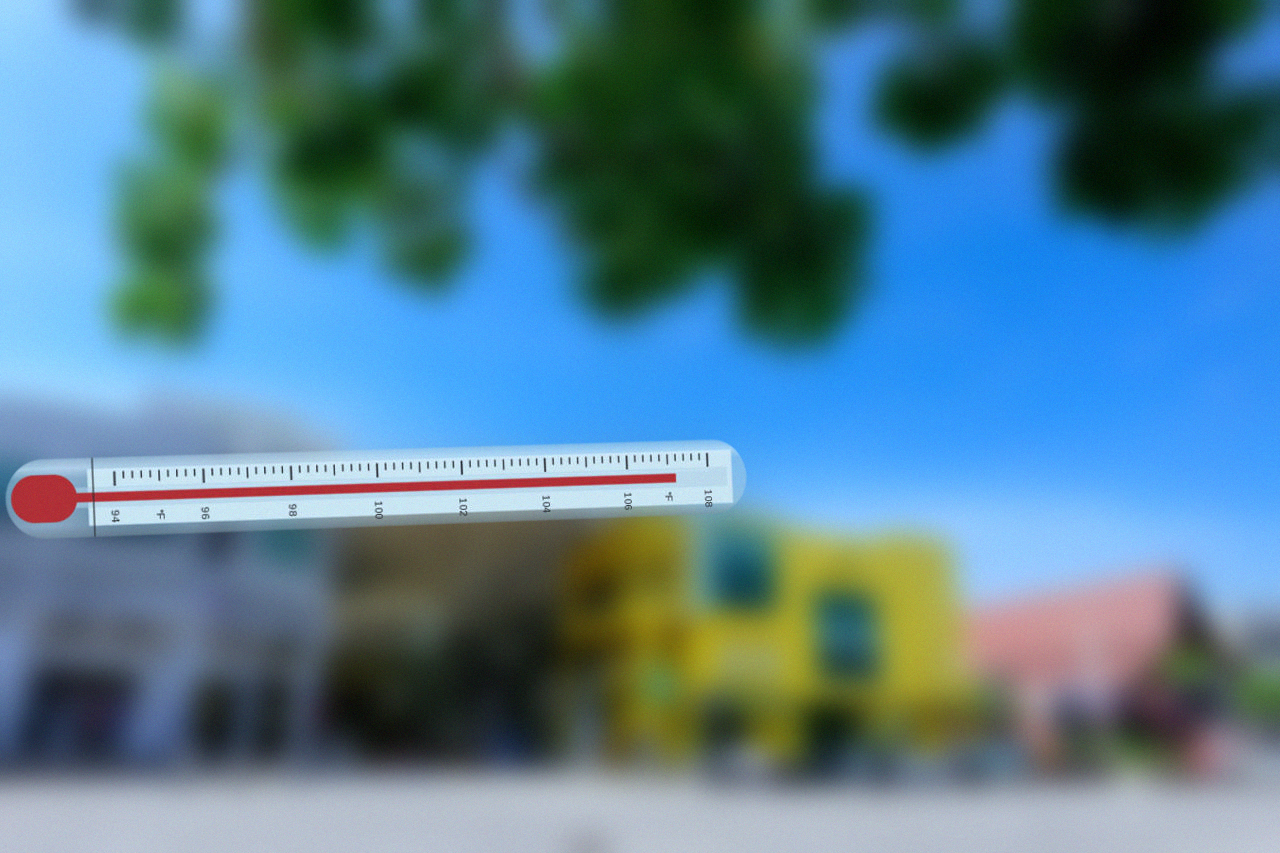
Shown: value=107.2 unit=°F
